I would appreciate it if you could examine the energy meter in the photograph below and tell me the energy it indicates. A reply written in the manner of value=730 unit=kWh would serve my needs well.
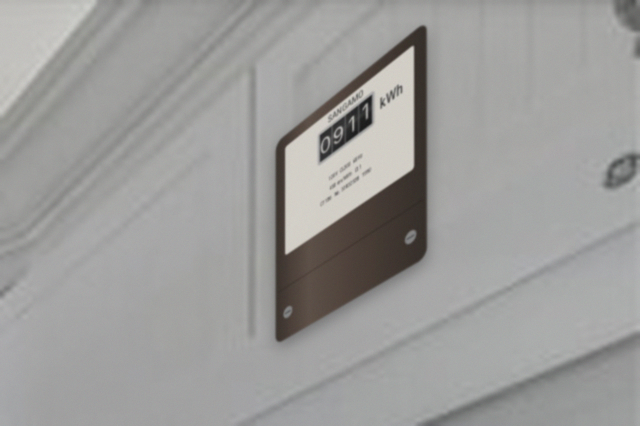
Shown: value=911 unit=kWh
